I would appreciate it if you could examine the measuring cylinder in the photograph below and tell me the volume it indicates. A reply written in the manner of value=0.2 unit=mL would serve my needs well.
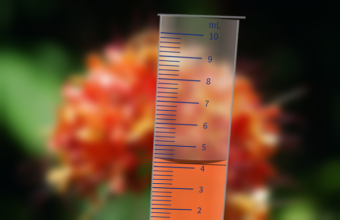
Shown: value=4.2 unit=mL
